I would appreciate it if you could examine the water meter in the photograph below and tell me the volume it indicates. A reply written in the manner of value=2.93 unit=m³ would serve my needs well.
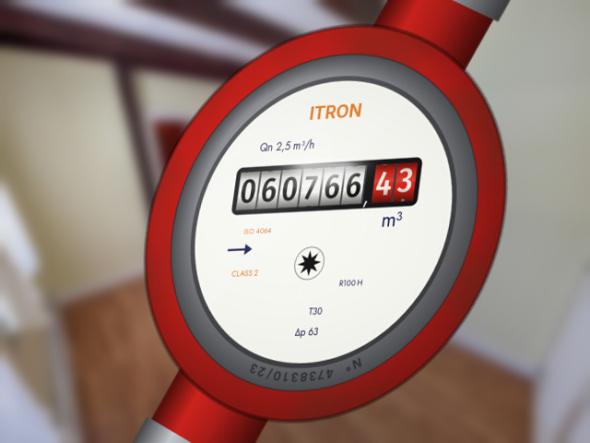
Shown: value=60766.43 unit=m³
